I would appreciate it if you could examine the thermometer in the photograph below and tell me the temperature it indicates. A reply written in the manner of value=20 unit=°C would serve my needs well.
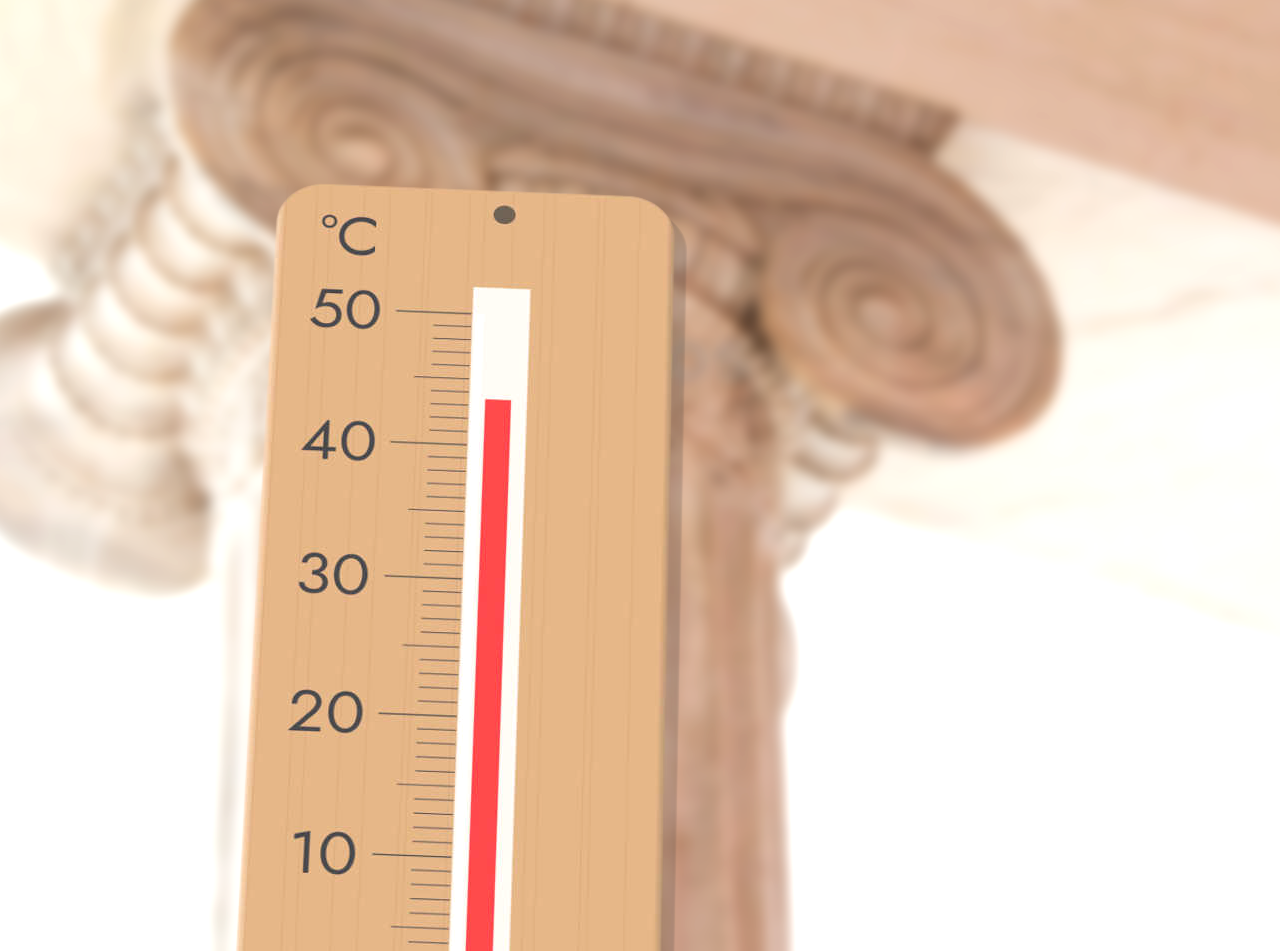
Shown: value=43.5 unit=°C
